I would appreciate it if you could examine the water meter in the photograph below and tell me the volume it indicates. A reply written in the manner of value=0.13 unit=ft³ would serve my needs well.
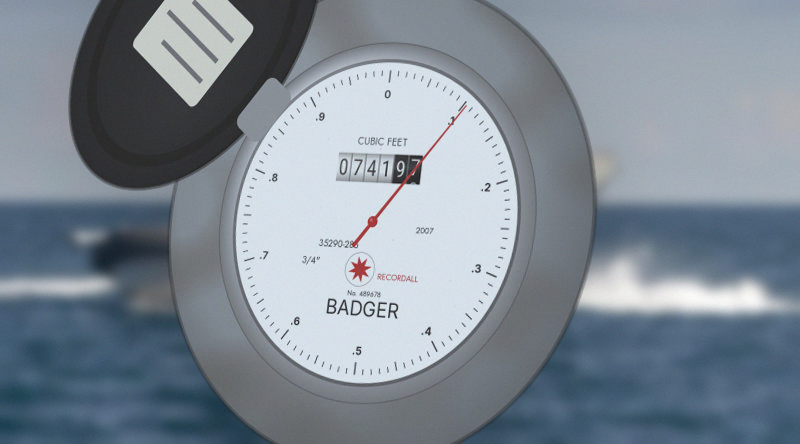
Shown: value=74197.10 unit=ft³
